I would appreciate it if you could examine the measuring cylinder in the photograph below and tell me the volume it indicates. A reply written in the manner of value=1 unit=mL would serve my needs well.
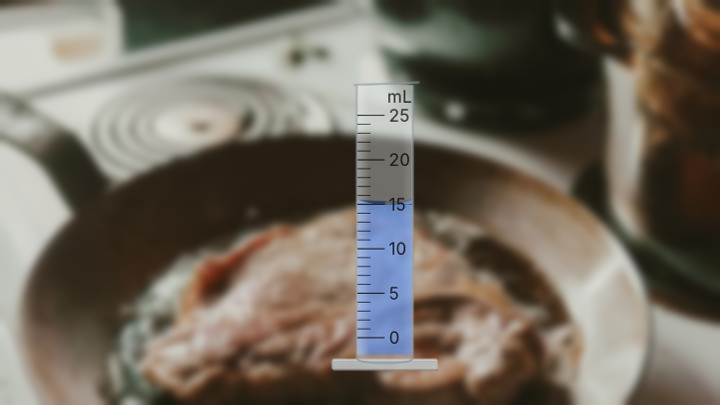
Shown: value=15 unit=mL
